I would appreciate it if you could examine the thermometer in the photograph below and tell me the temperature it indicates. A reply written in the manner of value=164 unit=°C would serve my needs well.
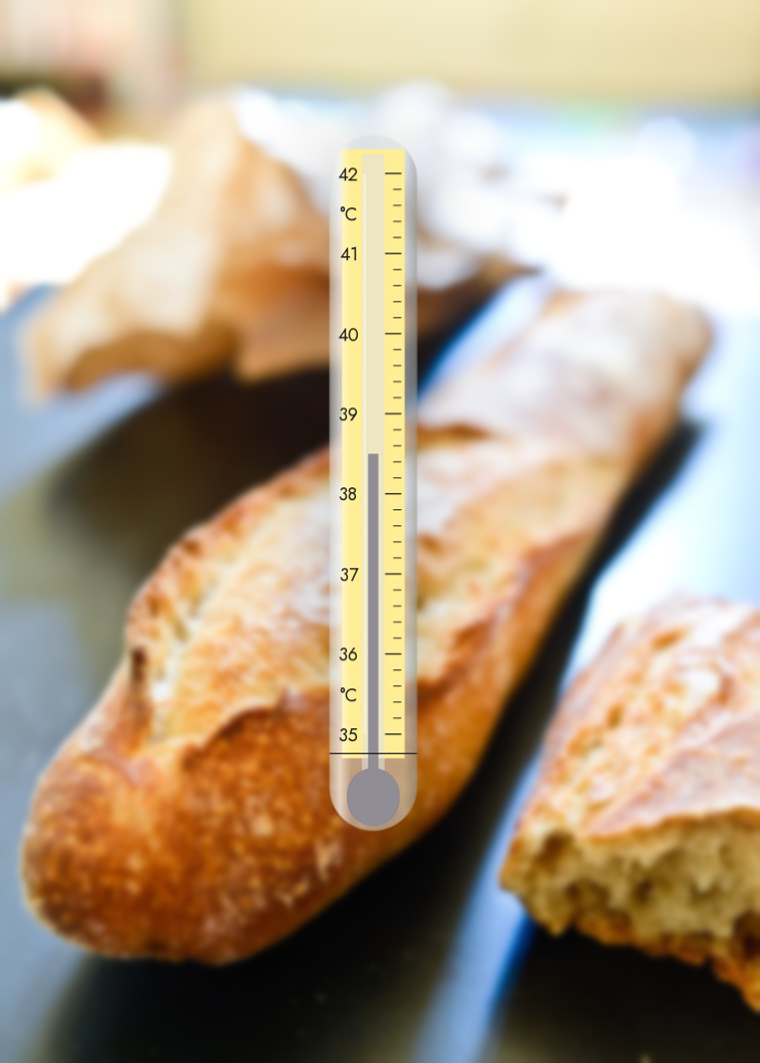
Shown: value=38.5 unit=°C
